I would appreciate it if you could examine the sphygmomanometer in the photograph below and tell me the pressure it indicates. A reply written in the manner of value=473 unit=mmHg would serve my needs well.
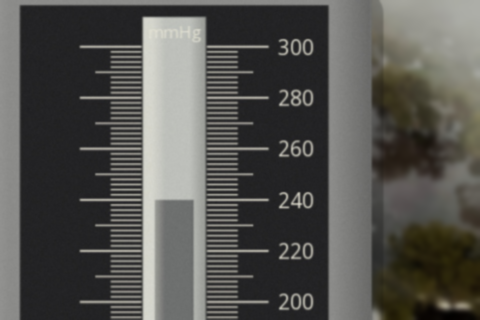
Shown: value=240 unit=mmHg
